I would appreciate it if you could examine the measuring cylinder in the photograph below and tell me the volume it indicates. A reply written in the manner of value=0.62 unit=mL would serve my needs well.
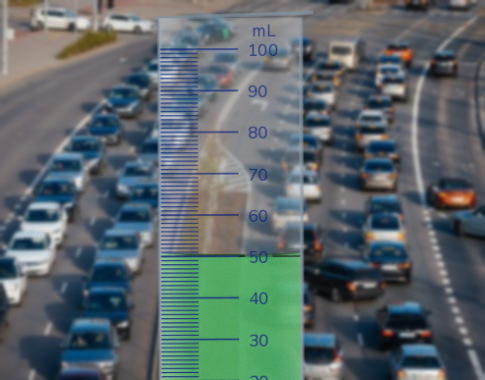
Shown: value=50 unit=mL
